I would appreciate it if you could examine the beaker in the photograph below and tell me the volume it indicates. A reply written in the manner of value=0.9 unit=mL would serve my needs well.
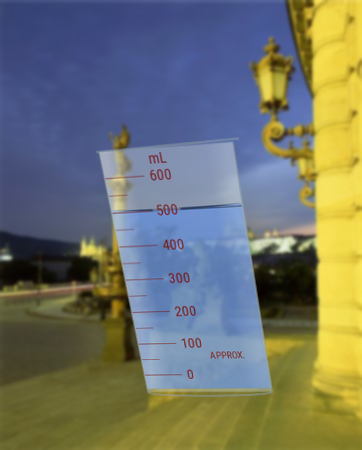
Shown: value=500 unit=mL
